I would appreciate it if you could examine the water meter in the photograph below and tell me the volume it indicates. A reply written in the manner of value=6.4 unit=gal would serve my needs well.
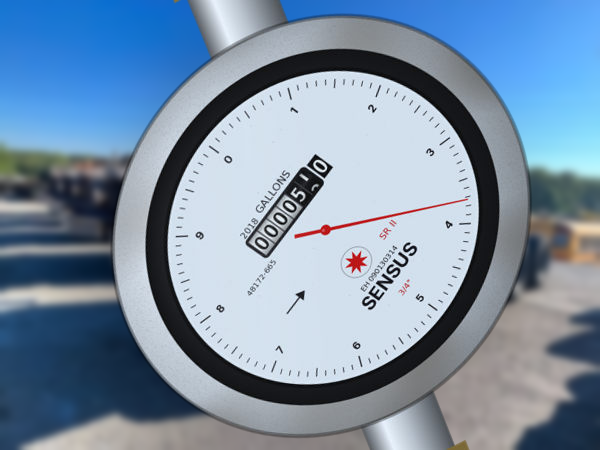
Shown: value=513.7 unit=gal
